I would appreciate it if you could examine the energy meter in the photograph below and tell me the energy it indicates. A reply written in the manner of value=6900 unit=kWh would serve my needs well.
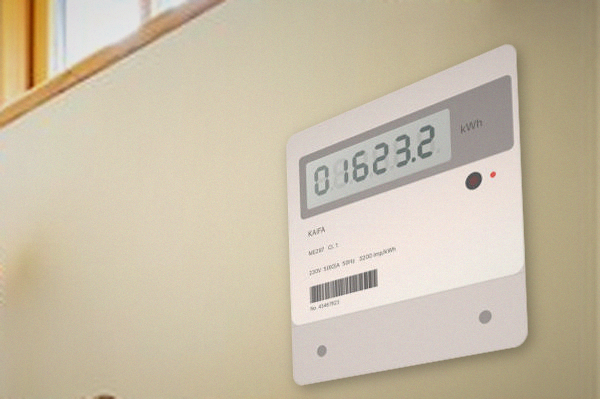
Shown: value=1623.2 unit=kWh
